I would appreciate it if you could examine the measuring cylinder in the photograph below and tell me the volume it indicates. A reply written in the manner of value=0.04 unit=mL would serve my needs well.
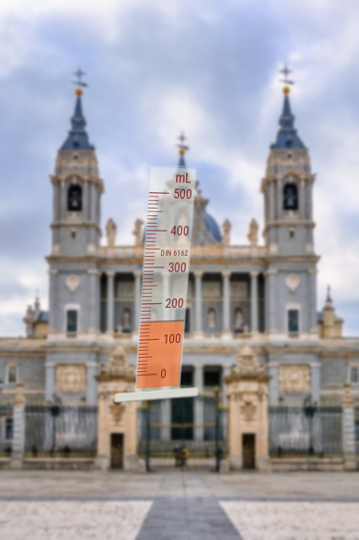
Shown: value=150 unit=mL
